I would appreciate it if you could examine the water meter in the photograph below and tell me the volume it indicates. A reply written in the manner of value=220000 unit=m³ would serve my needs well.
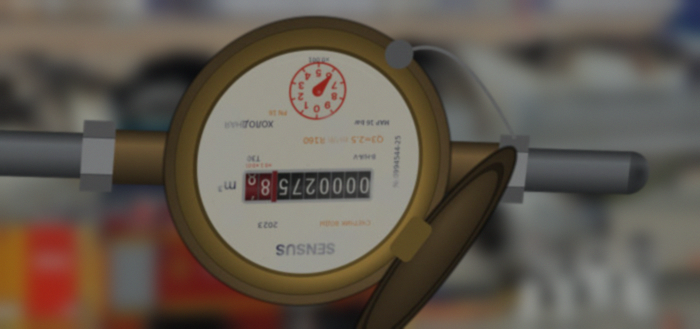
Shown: value=275.876 unit=m³
